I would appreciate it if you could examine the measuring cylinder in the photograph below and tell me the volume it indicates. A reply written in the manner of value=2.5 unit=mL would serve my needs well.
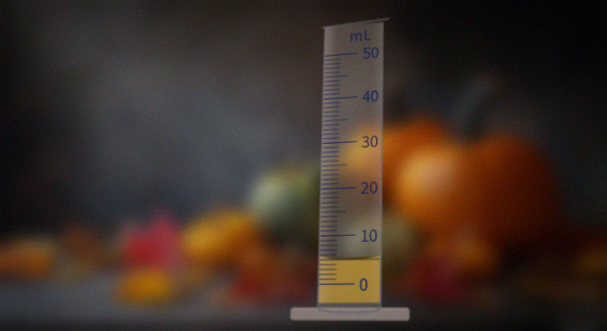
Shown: value=5 unit=mL
